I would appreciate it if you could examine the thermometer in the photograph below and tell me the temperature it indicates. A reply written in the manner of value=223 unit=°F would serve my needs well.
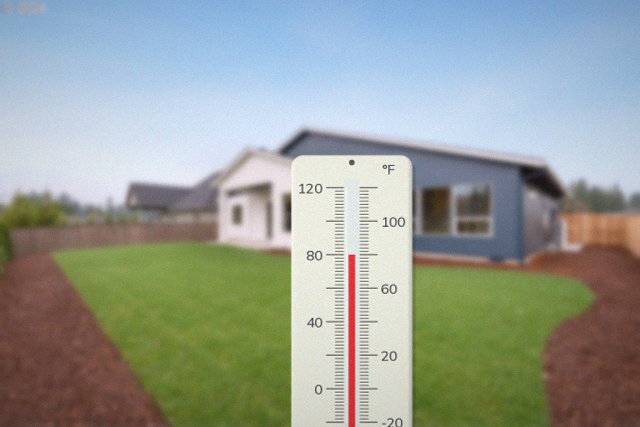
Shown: value=80 unit=°F
